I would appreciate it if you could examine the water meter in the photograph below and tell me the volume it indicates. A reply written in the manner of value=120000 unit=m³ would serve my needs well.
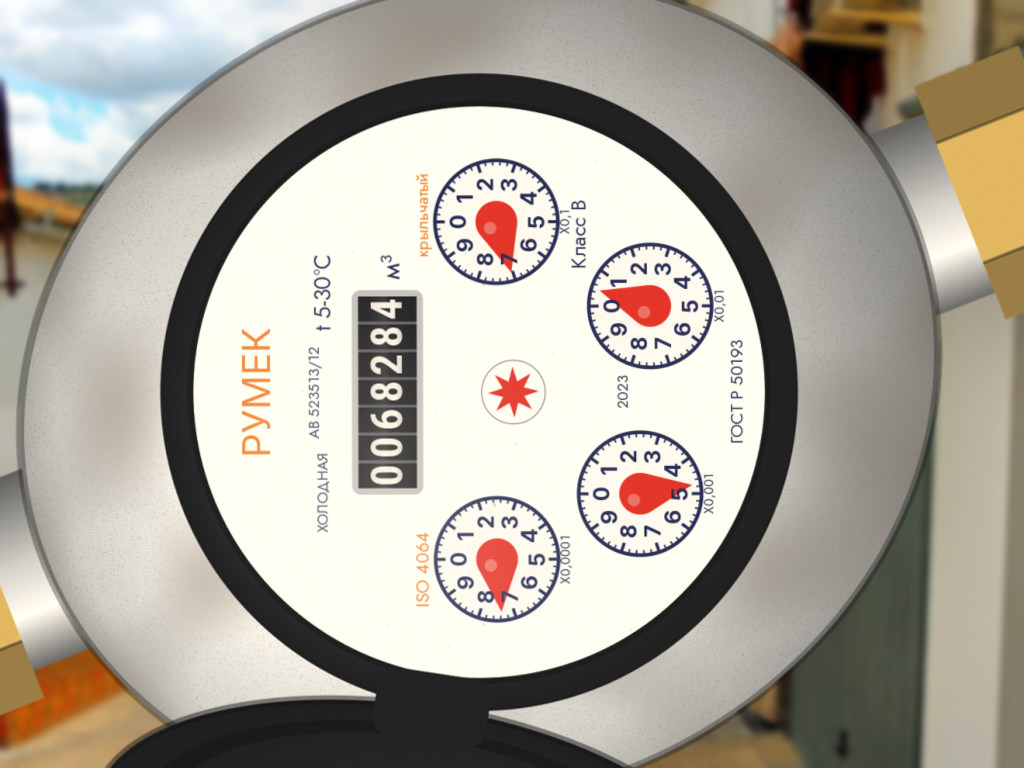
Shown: value=68284.7047 unit=m³
